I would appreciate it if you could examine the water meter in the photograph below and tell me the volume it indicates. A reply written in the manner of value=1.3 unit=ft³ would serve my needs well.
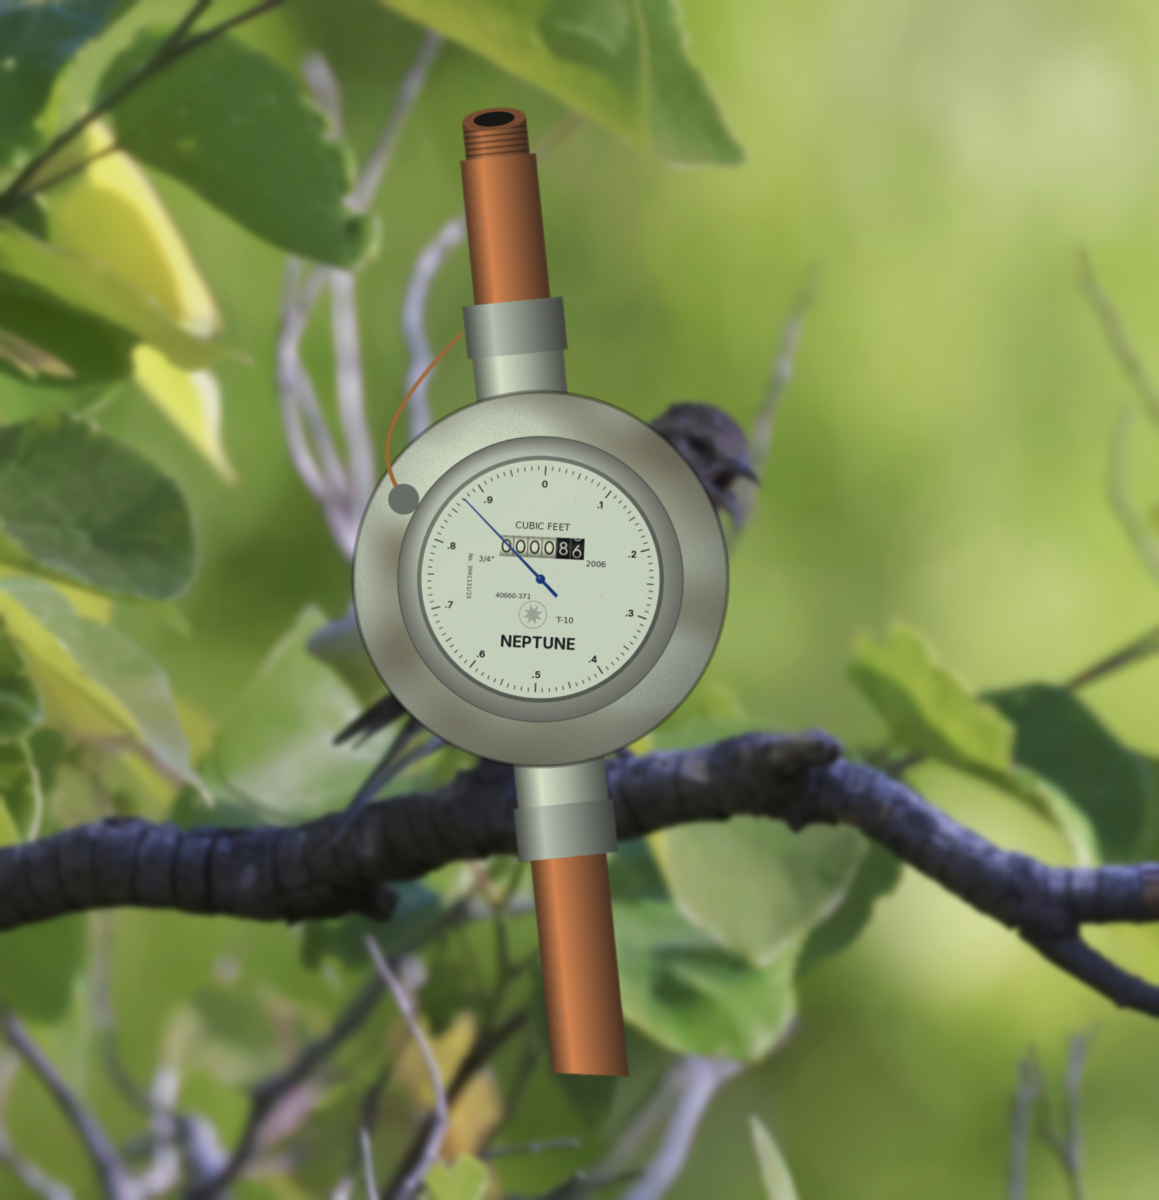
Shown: value=85.87 unit=ft³
